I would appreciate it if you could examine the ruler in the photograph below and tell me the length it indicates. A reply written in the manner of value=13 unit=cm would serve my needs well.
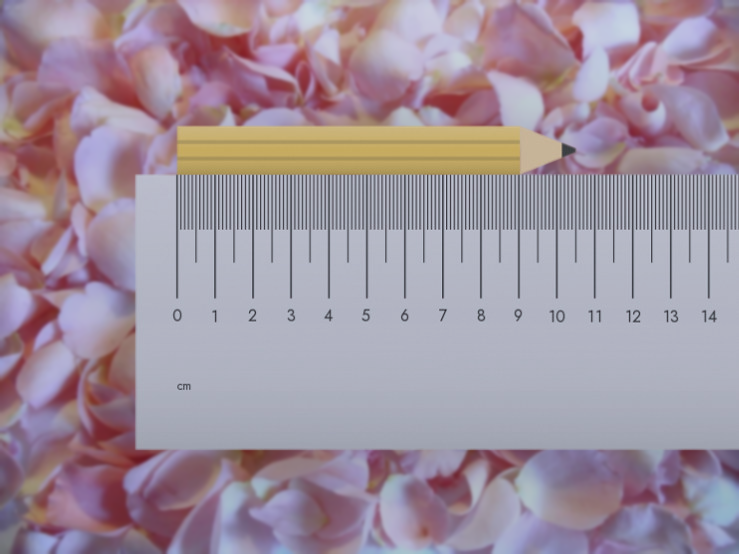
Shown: value=10.5 unit=cm
